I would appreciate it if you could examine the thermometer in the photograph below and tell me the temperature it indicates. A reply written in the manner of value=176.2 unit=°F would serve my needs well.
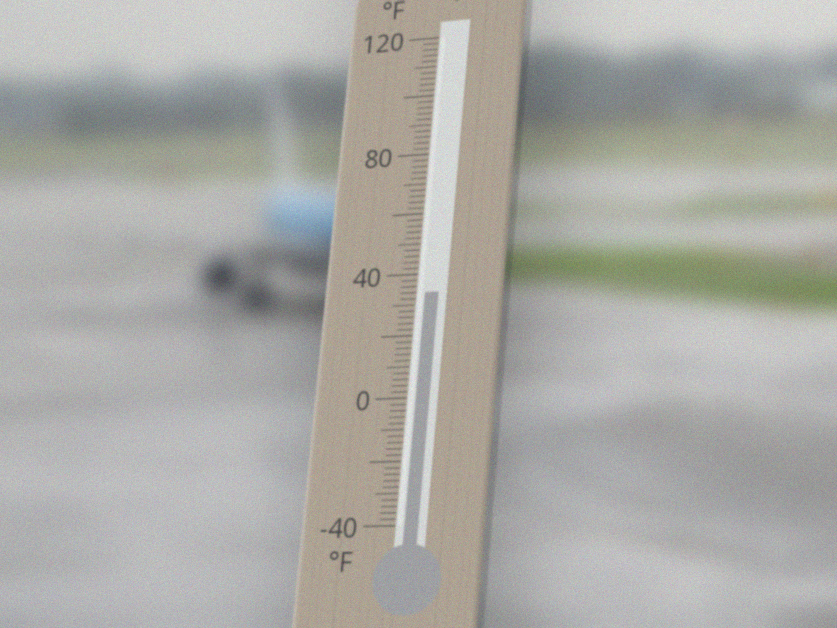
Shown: value=34 unit=°F
